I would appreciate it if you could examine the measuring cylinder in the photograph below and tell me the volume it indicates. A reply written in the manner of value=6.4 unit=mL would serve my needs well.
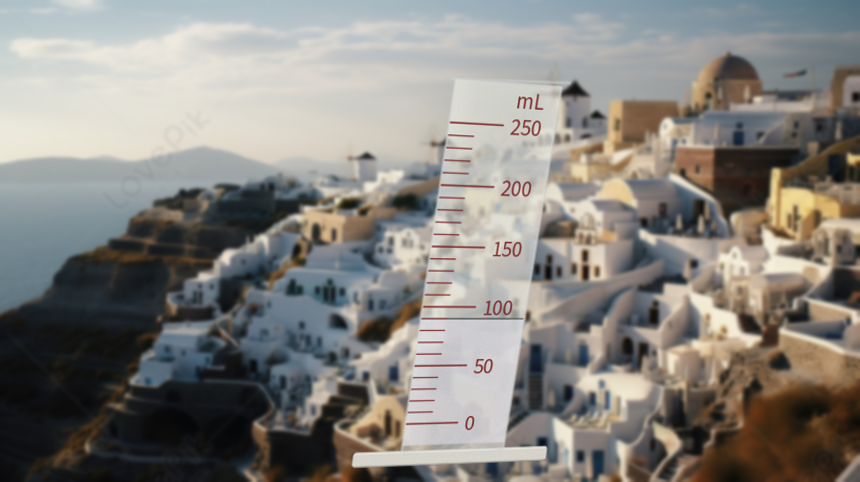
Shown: value=90 unit=mL
